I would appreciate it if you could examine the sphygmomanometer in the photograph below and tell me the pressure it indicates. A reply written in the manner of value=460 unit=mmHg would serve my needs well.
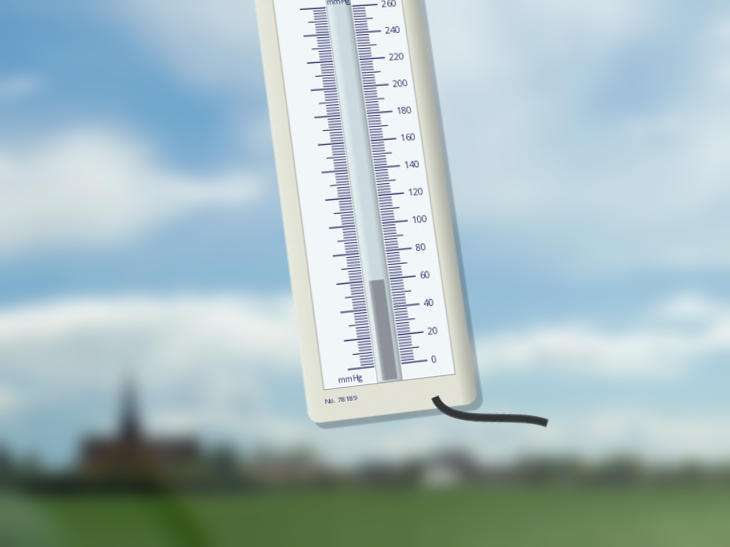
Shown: value=60 unit=mmHg
